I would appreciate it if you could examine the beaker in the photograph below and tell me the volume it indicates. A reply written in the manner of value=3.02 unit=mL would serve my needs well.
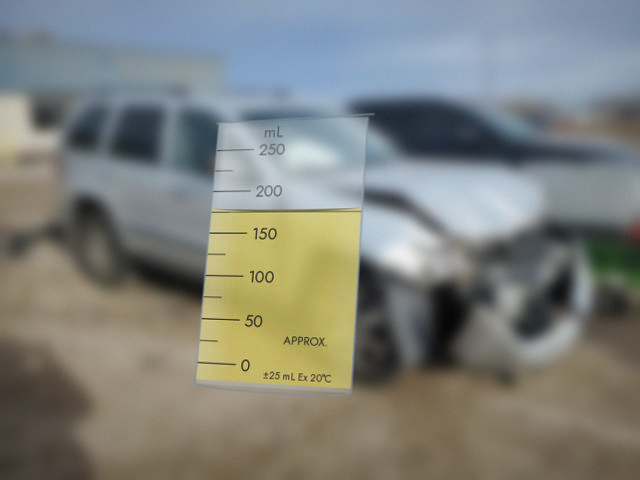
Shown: value=175 unit=mL
